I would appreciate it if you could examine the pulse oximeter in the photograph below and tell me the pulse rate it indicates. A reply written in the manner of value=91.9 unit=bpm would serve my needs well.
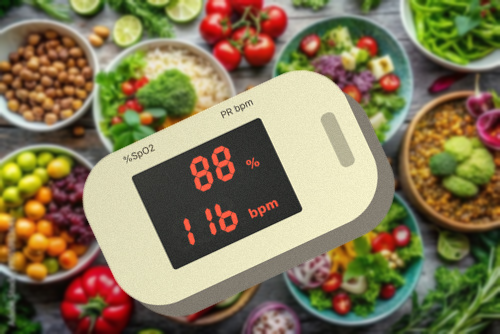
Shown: value=116 unit=bpm
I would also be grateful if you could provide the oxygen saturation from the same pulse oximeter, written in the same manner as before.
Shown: value=88 unit=%
